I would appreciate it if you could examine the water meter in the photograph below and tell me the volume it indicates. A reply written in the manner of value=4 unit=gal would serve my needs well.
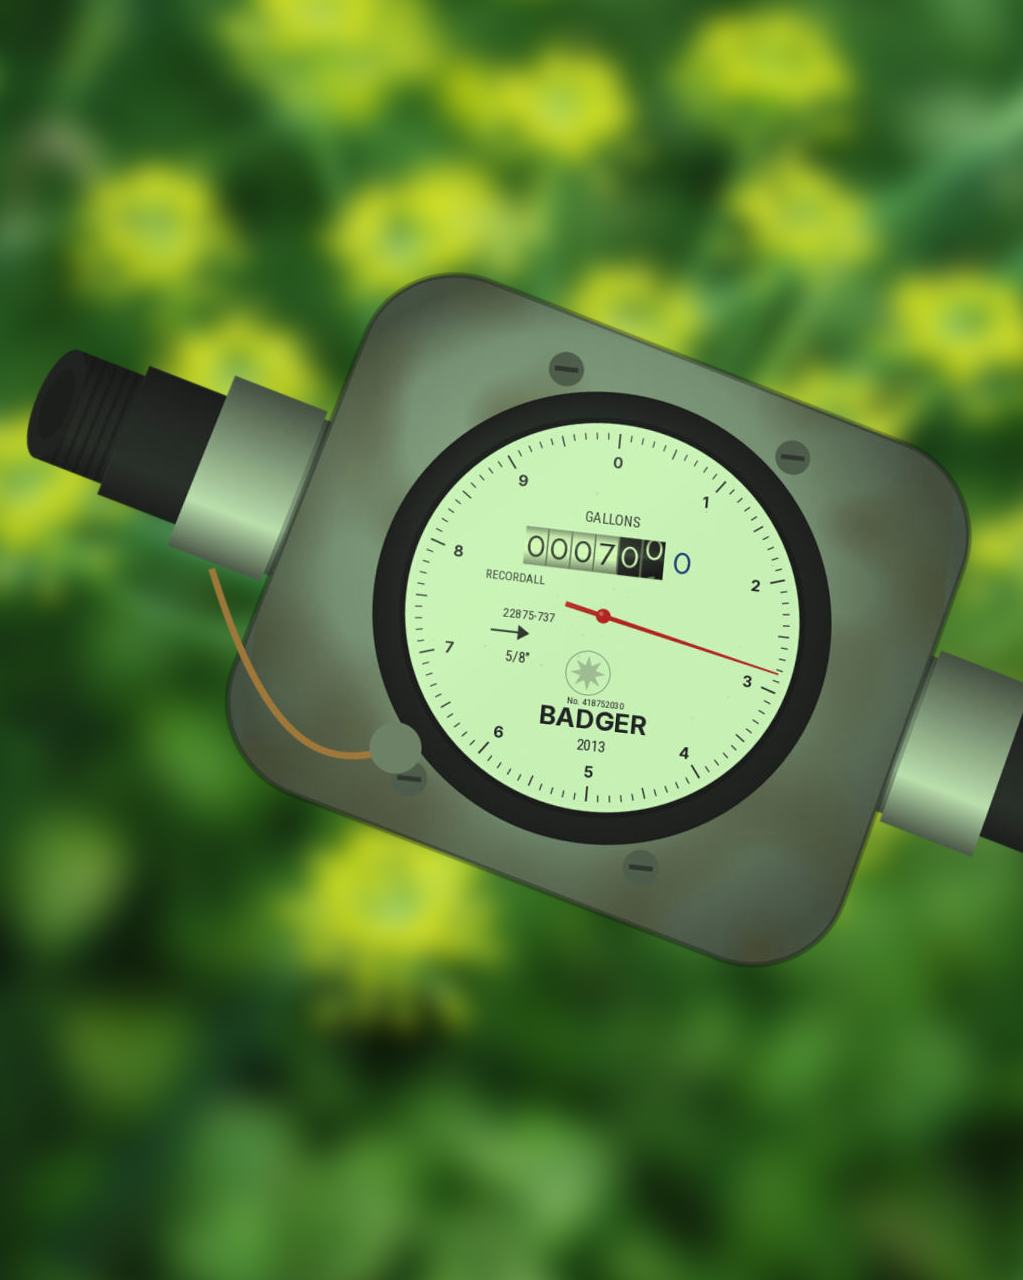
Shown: value=7002.8 unit=gal
